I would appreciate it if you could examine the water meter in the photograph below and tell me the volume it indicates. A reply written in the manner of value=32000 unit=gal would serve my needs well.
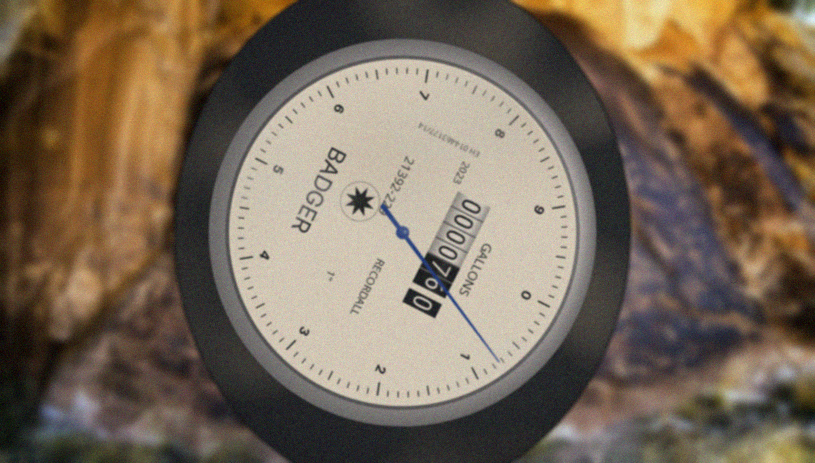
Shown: value=760.7 unit=gal
